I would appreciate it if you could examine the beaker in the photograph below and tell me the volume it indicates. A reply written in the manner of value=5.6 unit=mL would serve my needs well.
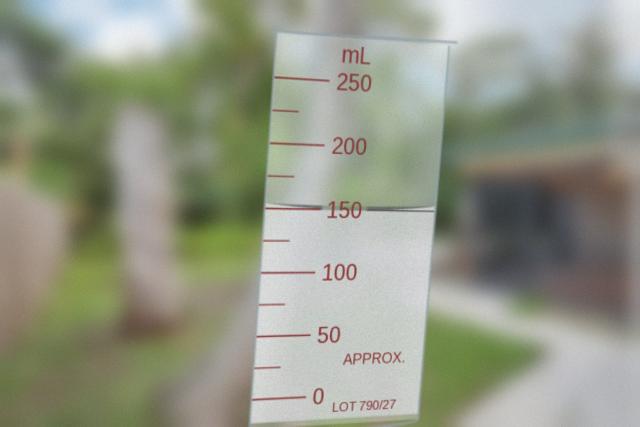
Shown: value=150 unit=mL
